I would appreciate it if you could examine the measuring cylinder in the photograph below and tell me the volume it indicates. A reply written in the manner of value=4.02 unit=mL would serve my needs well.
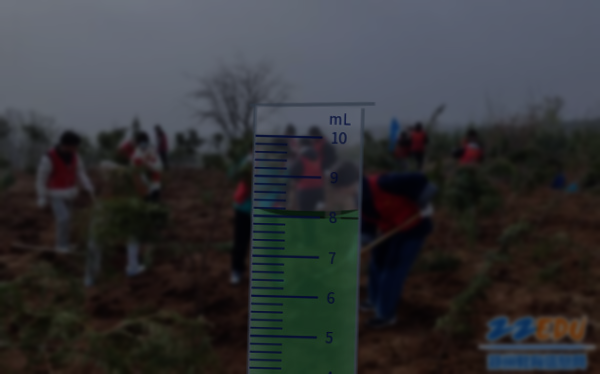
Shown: value=8 unit=mL
